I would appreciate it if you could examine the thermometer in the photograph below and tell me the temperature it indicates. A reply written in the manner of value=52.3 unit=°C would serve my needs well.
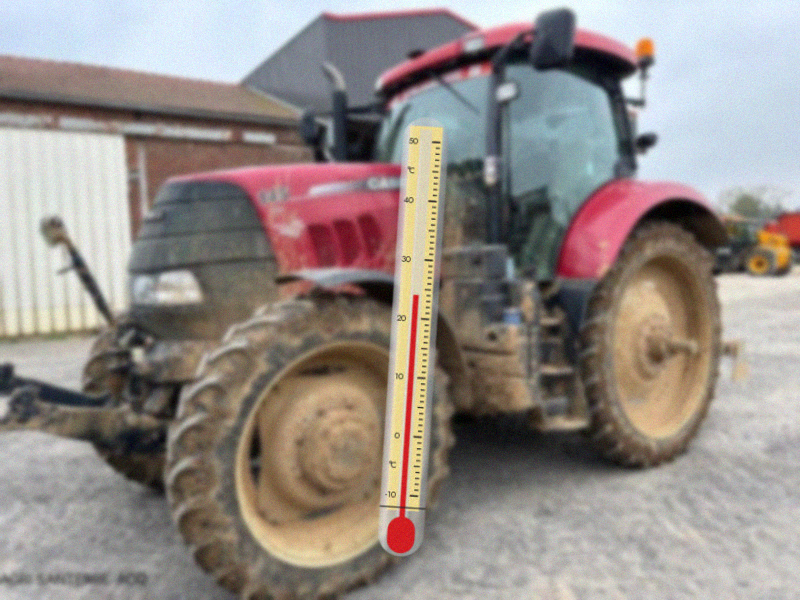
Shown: value=24 unit=°C
